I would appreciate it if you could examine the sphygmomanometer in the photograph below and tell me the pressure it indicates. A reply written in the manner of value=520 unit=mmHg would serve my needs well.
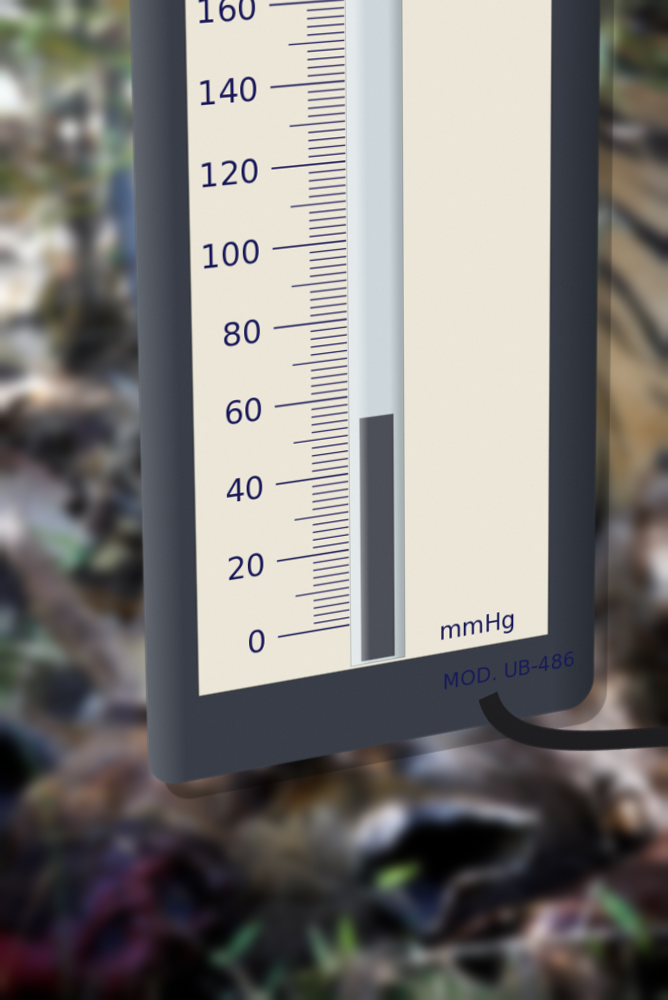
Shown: value=54 unit=mmHg
